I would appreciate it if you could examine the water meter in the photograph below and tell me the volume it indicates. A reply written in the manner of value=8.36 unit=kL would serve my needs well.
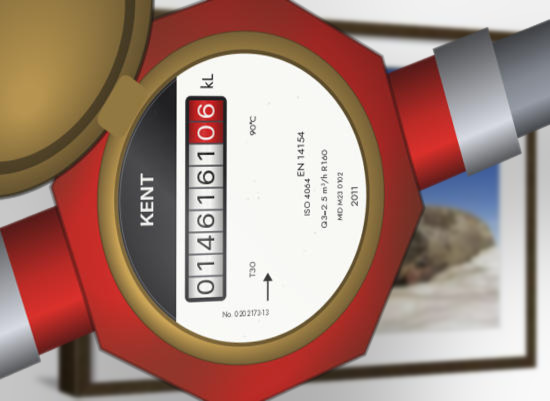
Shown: value=146161.06 unit=kL
